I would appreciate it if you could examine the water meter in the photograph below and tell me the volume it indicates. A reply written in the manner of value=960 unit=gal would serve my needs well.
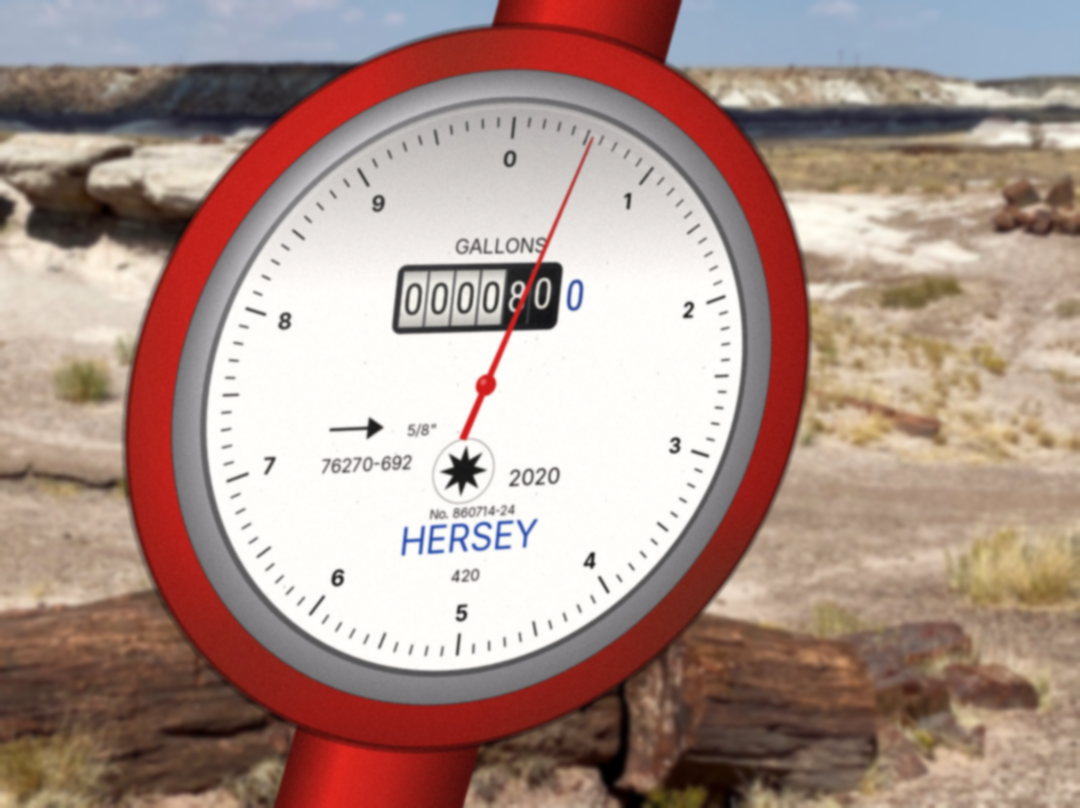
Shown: value=800.5 unit=gal
